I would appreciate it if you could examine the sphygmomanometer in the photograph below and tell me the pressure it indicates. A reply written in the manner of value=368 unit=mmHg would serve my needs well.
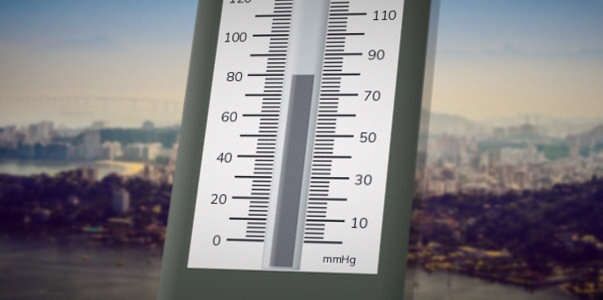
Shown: value=80 unit=mmHg
